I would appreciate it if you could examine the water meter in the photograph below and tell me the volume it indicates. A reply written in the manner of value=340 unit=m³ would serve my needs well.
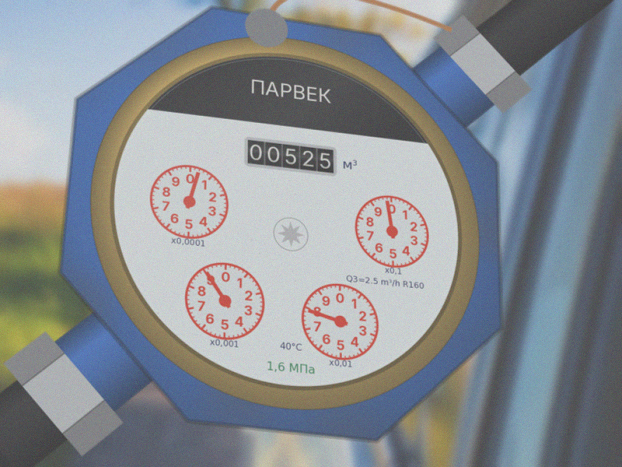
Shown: value=524.9790 unit=m³
